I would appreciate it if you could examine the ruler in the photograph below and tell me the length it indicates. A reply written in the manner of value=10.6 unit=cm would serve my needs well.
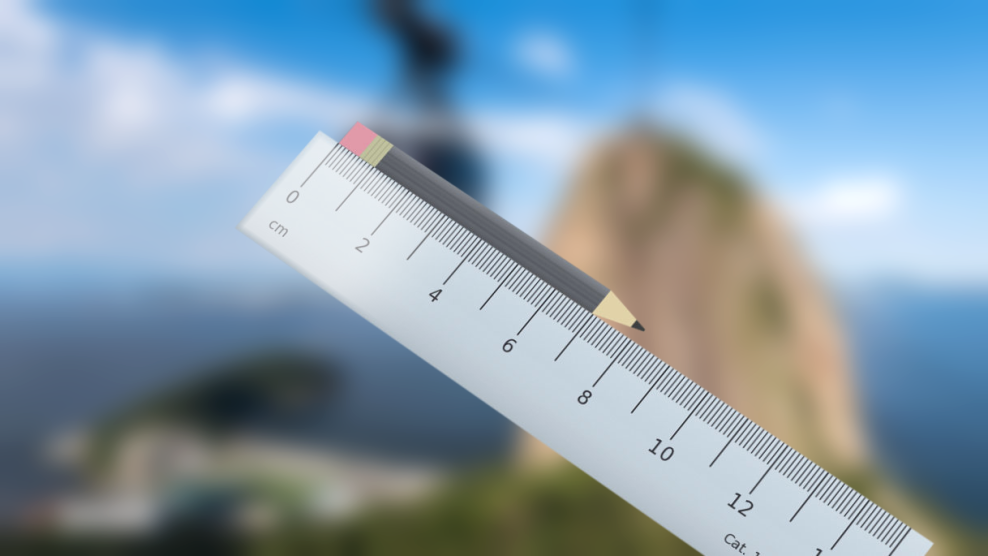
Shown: value=8.1 unit=cm
